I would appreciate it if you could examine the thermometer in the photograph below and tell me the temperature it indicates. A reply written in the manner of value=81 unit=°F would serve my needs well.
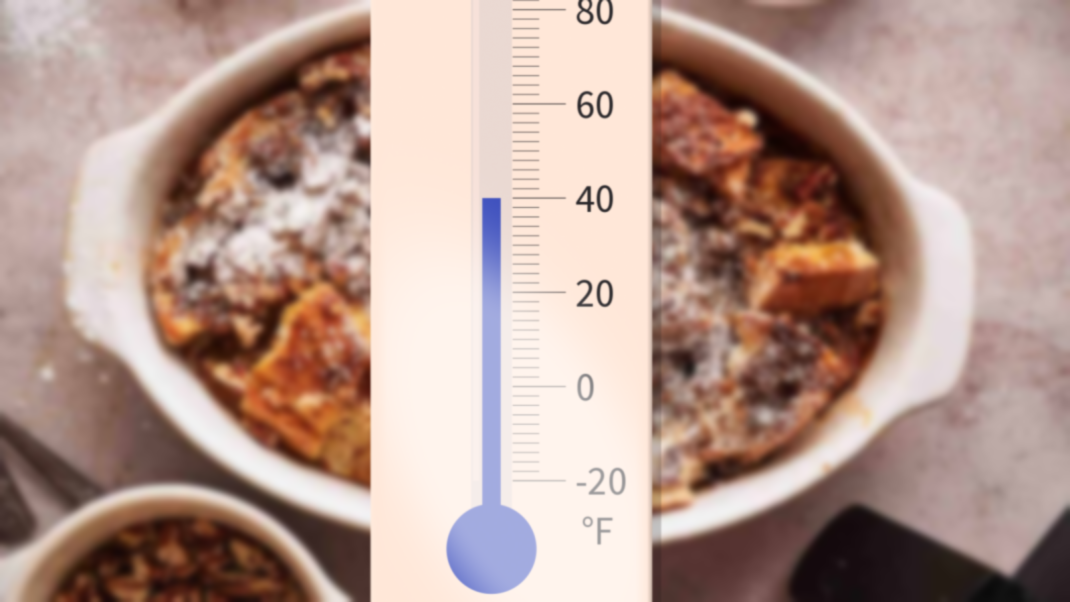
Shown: value=40 unit=°F
